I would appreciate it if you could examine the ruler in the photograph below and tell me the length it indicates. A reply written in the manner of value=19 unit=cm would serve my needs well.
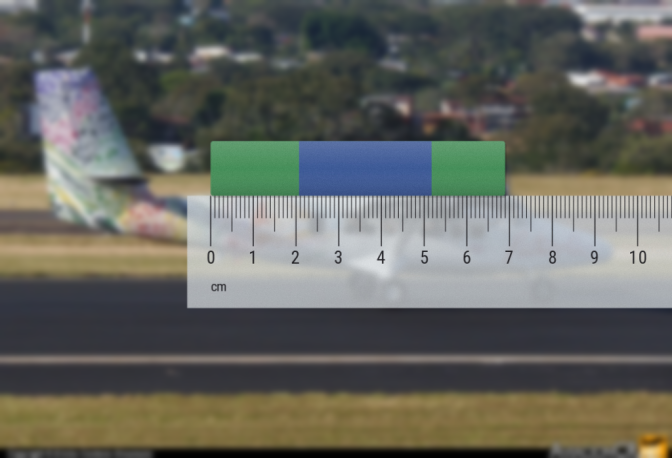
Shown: value=6.9 unit=cm
